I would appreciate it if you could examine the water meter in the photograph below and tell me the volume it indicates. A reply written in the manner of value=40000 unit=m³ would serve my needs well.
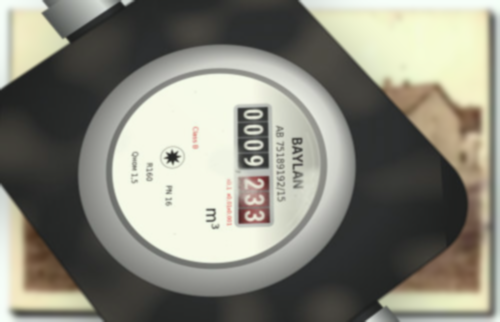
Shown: value=9.233 unit=m³
